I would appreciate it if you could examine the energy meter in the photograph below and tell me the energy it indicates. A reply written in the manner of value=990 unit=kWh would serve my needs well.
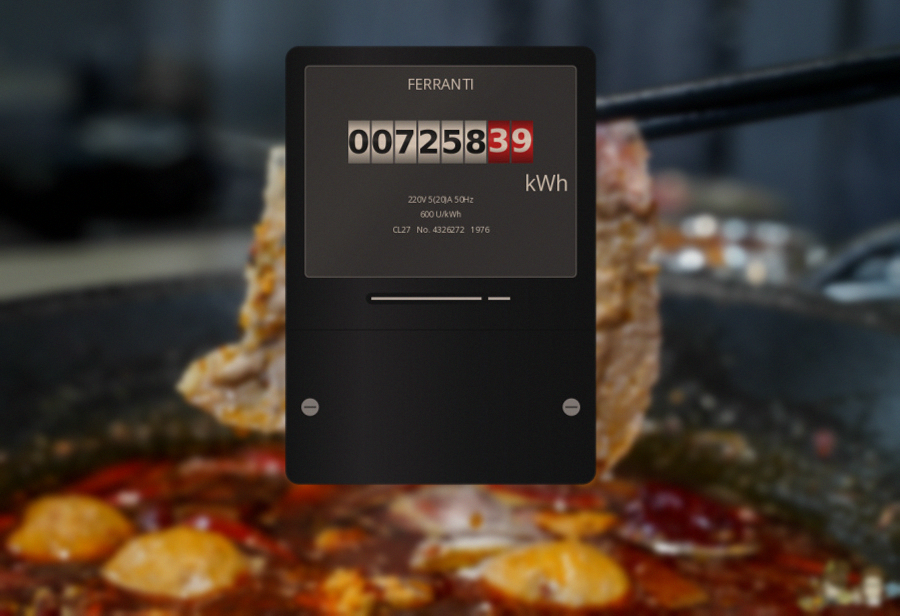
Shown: value=7258.39 unit=kWh
